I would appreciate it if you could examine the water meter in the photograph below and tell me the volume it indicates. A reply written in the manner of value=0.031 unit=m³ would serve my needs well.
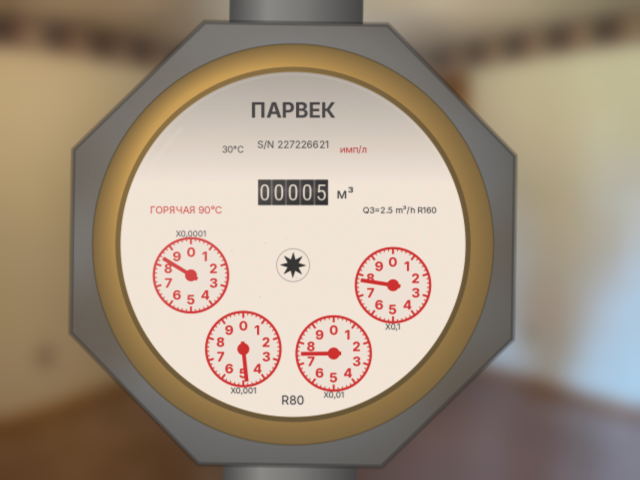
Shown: value=5.7748 unit=m³
